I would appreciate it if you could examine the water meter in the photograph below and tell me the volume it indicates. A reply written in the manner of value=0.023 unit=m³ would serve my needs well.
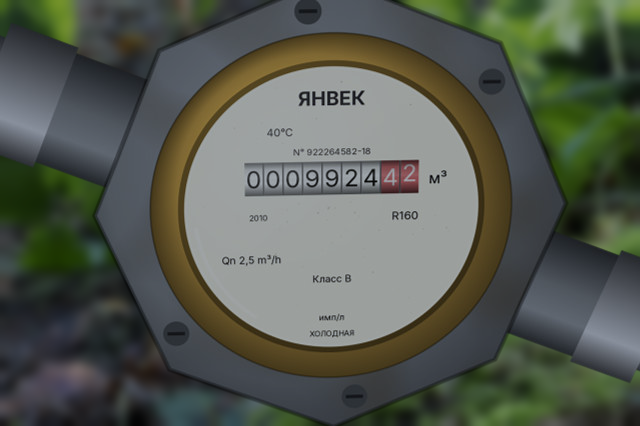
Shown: value=9924.42 unit=m³
